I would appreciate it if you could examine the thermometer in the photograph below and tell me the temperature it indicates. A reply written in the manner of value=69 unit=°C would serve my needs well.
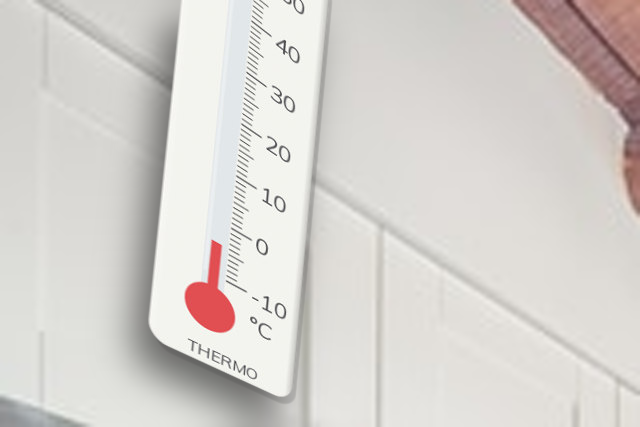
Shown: value=-4 unit=°C
